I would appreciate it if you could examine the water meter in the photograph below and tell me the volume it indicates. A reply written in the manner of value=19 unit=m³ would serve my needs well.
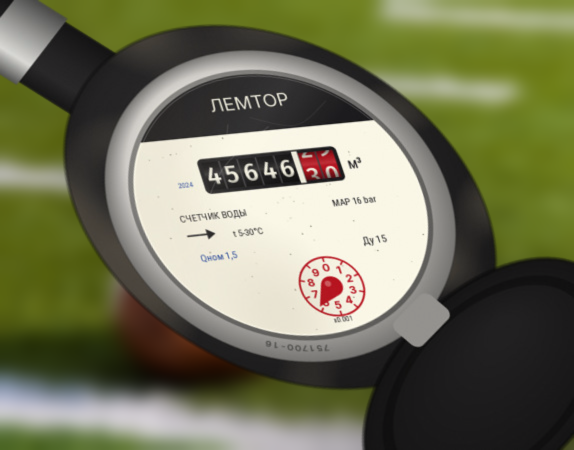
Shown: value=45646.296 unit=m³
